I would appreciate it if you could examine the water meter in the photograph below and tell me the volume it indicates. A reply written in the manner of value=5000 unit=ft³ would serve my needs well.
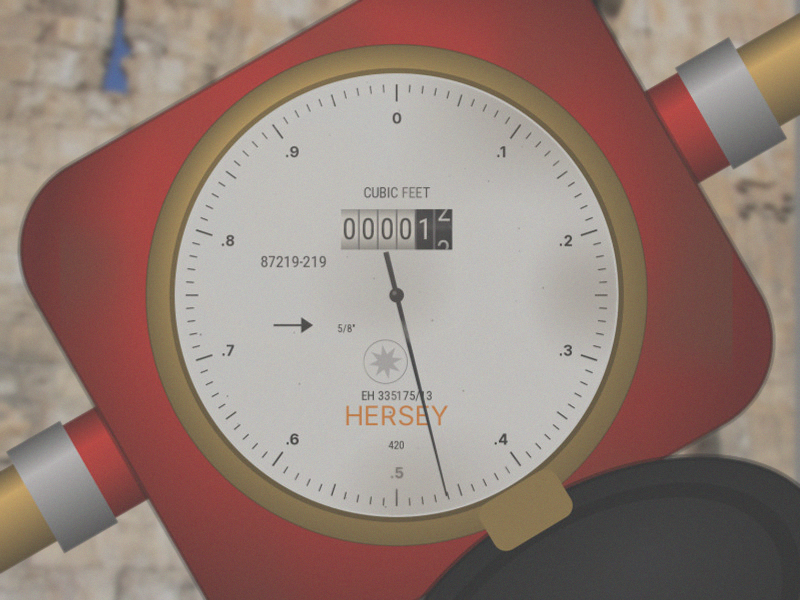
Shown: value=12.46 unit=ft³
